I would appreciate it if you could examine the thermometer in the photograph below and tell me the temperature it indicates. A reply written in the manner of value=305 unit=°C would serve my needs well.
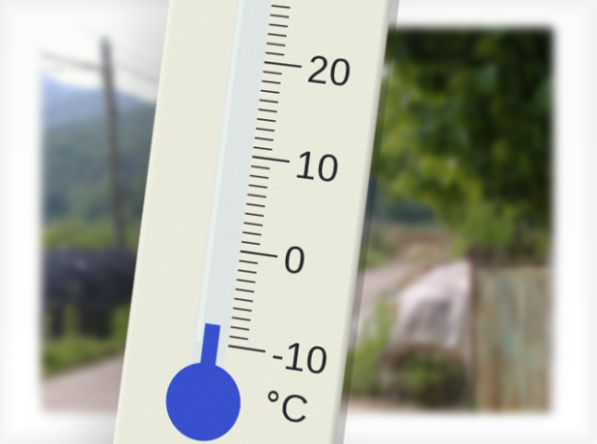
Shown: value=-8 unit=°C
